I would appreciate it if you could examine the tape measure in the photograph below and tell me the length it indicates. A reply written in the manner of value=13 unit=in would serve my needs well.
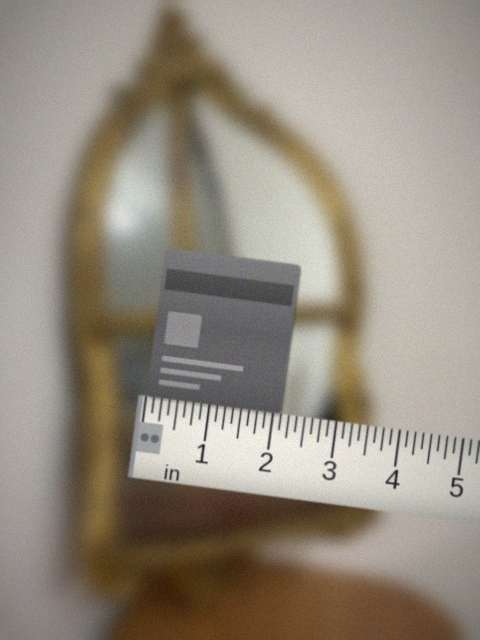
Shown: value=2.125 unit=in
